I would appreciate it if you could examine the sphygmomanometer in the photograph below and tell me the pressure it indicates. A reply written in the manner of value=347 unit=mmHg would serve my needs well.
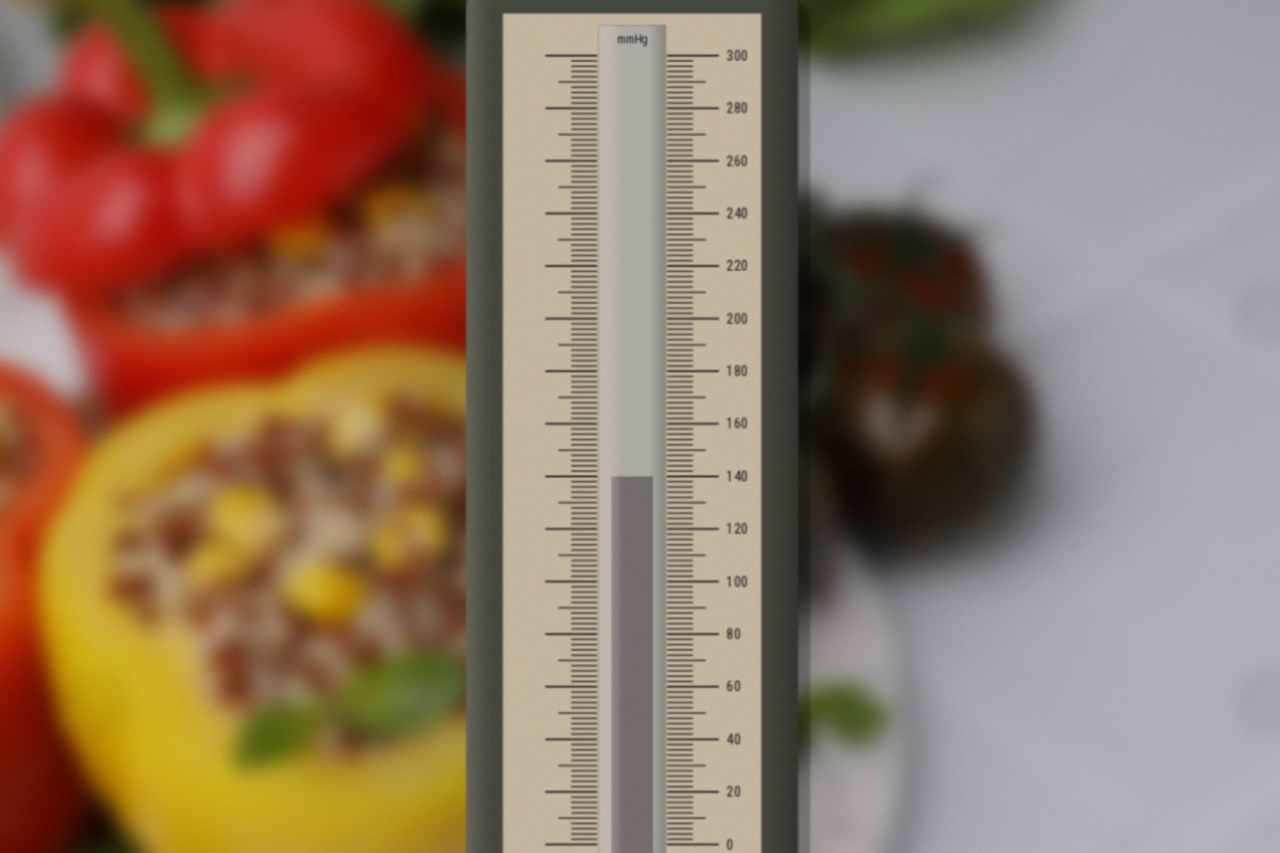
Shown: value=140 unit=mmHg
